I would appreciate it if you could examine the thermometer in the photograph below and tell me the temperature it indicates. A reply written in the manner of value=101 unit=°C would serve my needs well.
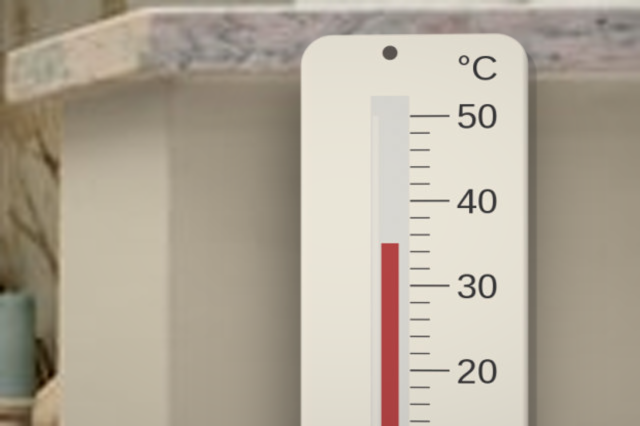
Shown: value=35 unit=°C
